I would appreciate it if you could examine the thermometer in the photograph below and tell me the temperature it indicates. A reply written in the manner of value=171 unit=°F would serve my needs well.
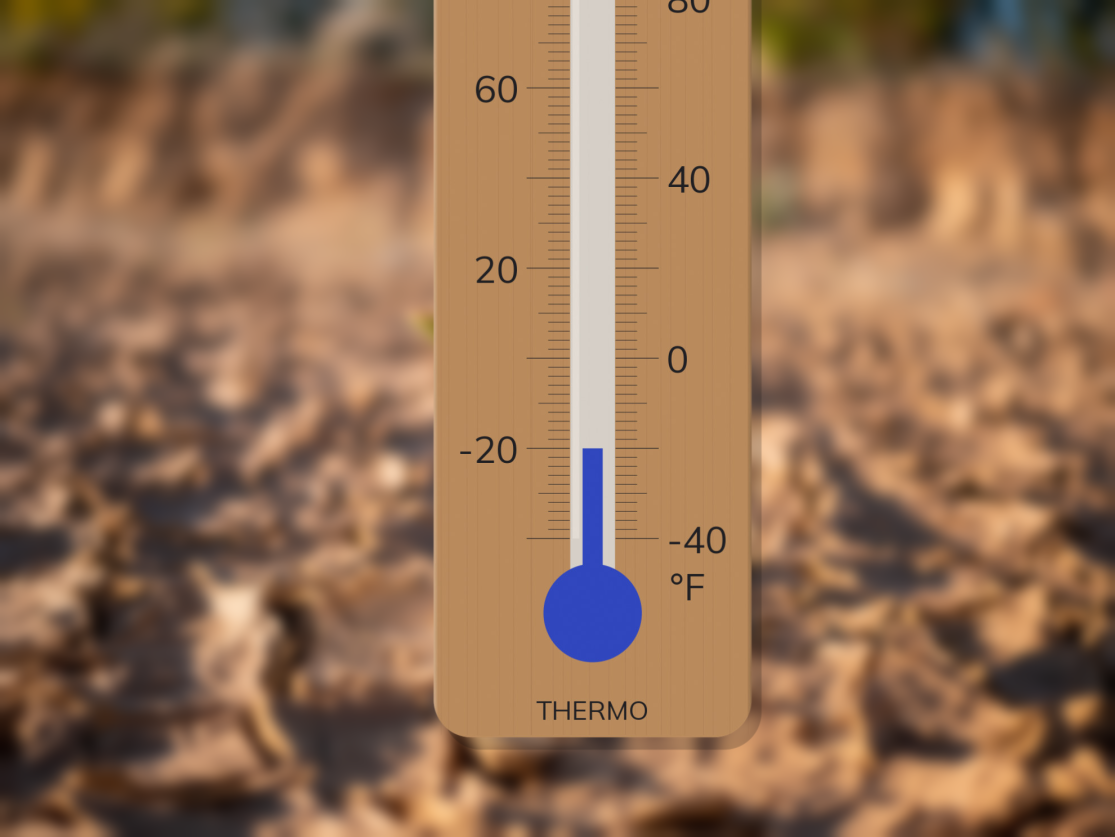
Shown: value=-20 unit=°F
